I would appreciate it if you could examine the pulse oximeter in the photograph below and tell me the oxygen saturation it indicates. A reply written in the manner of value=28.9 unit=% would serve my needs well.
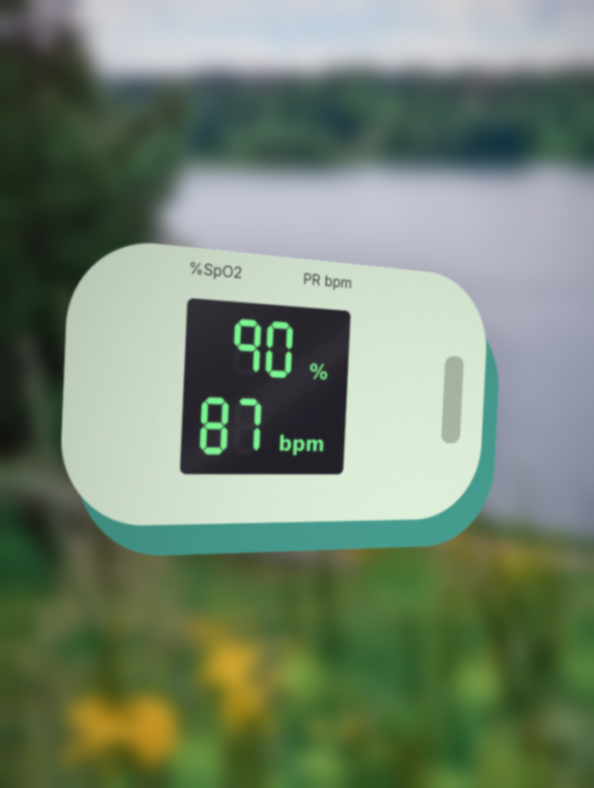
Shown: value=90 unit=%
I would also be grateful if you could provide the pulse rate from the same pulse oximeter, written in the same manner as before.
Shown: value=87 unit=bpm
